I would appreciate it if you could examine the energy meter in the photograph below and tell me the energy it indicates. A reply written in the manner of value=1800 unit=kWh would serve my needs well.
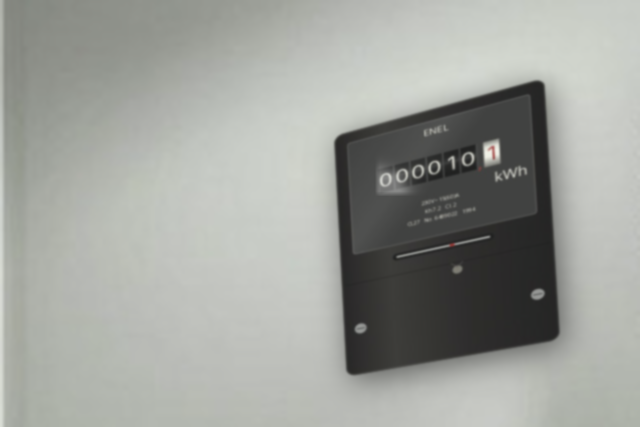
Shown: value=10.1 unit=kWh
